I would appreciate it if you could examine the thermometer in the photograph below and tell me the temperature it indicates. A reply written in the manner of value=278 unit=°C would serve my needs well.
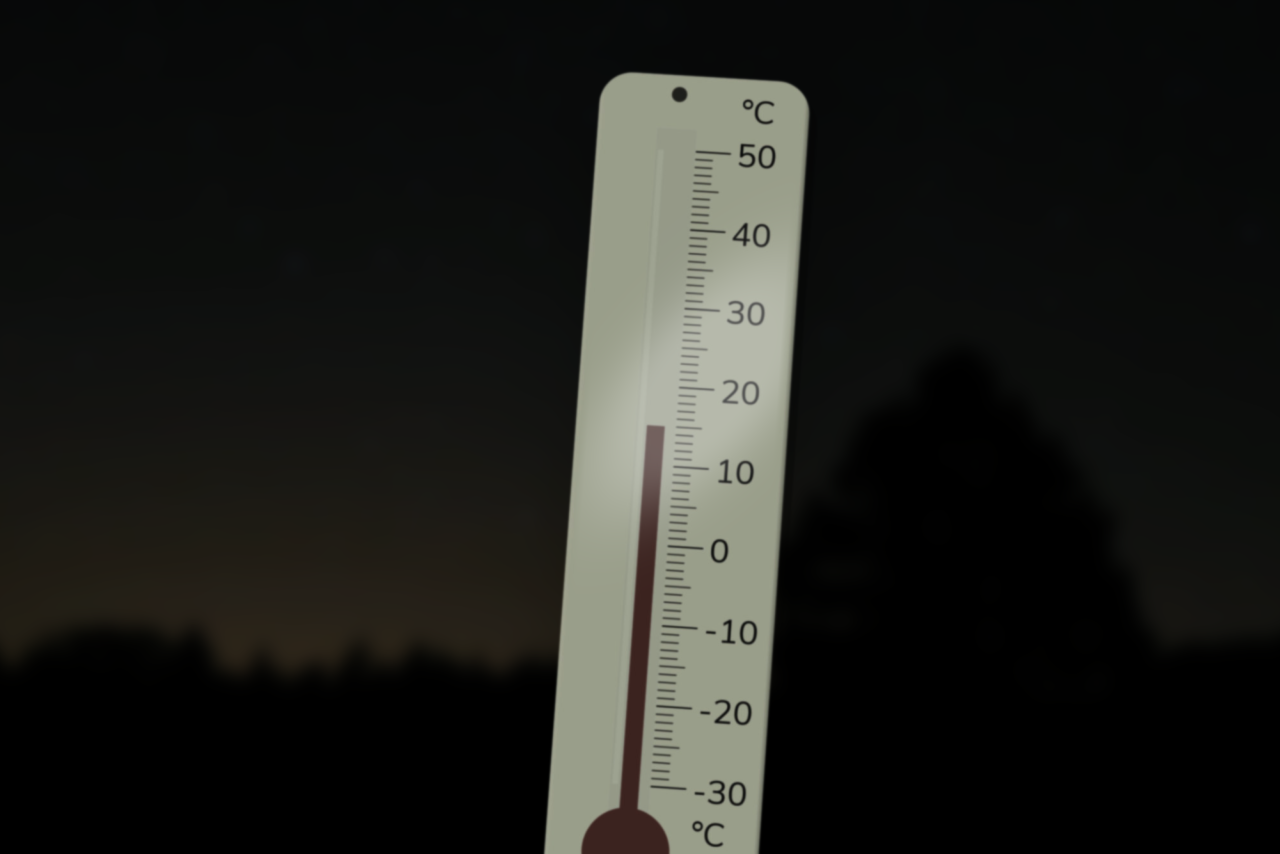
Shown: value=15 unit=°C
